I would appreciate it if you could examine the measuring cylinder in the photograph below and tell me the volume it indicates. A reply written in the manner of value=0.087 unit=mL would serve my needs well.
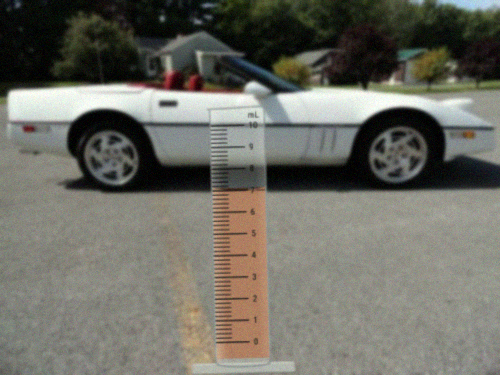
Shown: value=7 unit=mL
